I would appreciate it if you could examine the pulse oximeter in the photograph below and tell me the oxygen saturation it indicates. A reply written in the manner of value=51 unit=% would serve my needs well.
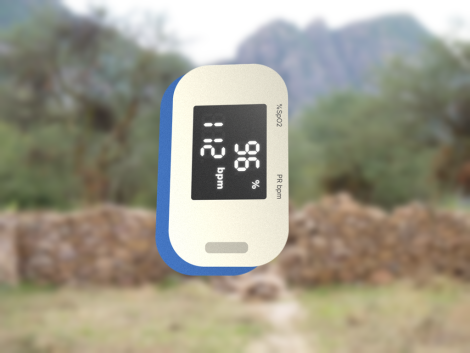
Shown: value=96 unit=%
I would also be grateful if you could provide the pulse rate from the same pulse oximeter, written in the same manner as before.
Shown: value=112 unit=bpm
